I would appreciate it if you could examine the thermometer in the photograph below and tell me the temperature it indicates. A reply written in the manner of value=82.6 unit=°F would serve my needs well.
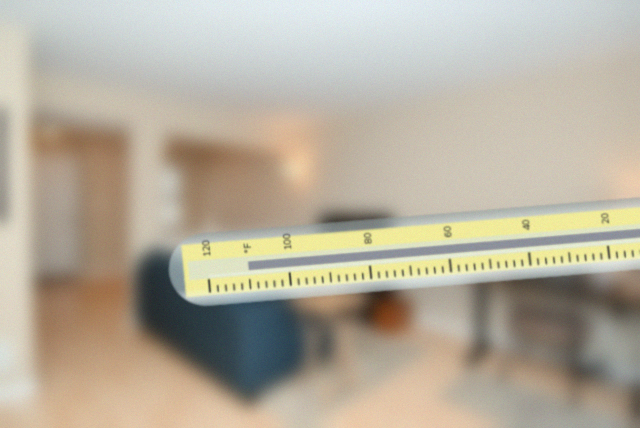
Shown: value=110 unit=°F
